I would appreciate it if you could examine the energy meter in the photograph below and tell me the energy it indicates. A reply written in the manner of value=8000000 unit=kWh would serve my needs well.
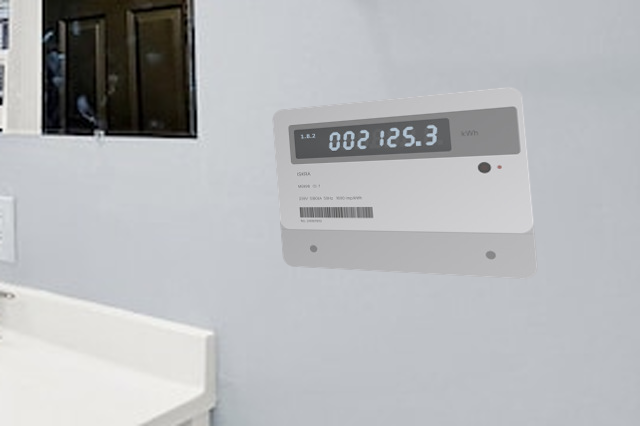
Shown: value=2125.3 unit=kWh
